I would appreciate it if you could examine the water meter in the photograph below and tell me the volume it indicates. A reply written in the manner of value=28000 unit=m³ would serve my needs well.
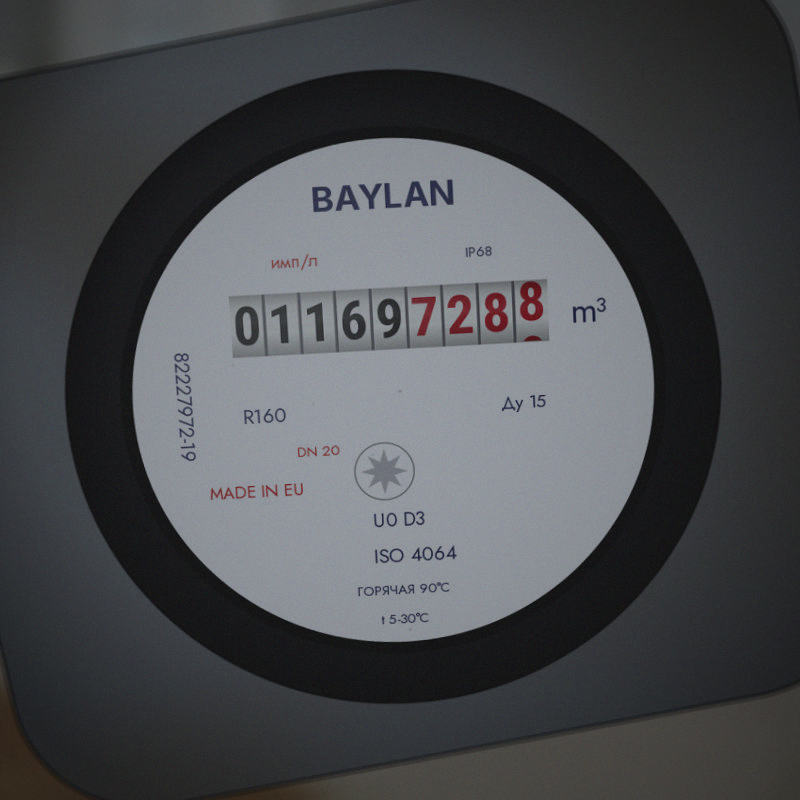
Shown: value=1169.7288 unit=m³
